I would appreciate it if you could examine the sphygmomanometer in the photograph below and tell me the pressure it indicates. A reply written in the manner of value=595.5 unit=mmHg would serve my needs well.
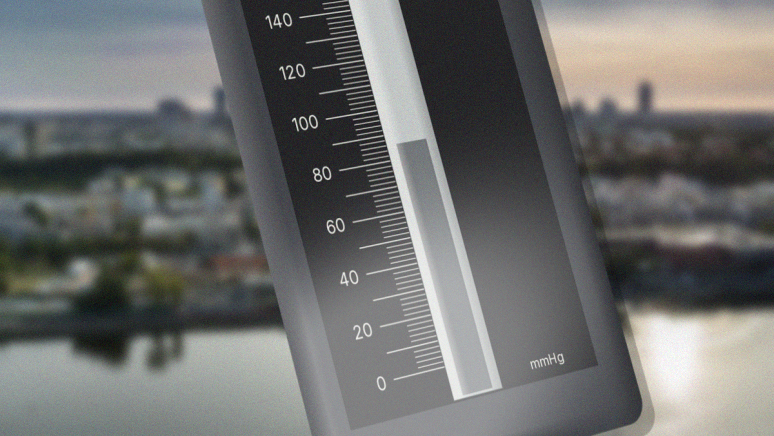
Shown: value=86 unit=mmHg
